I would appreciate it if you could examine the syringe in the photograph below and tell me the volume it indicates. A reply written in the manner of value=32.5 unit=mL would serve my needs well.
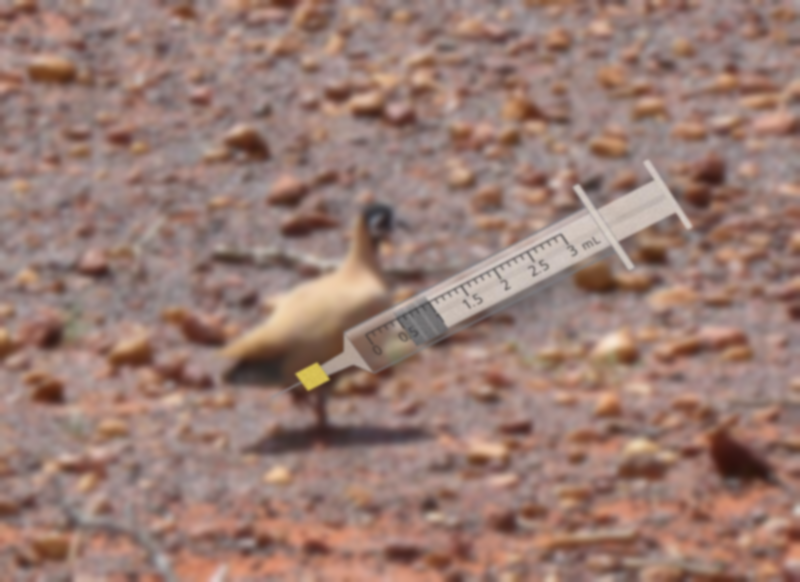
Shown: value=0.5 unit=mL
